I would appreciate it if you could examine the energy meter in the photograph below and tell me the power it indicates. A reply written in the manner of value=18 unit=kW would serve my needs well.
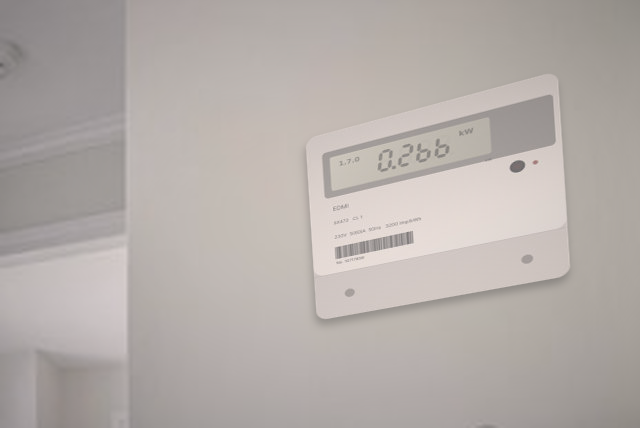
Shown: value=0.266 unit=kW
